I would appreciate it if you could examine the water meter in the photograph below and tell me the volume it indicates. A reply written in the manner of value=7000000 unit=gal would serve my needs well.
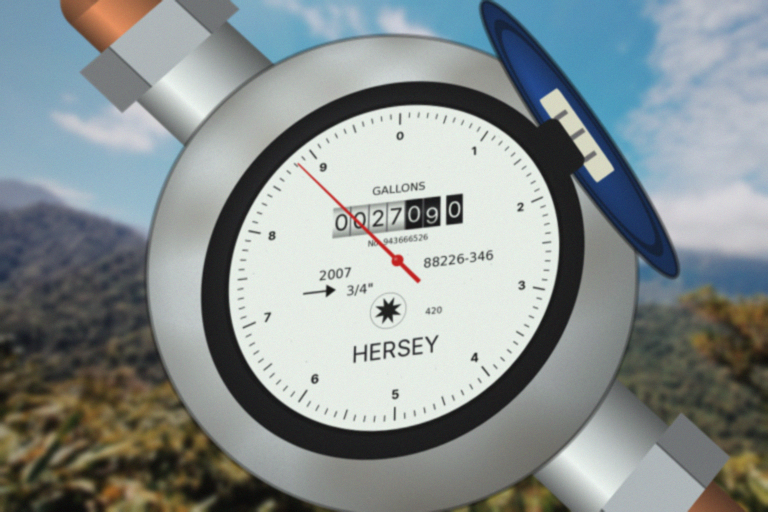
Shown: value=27088.8 unit=gal
